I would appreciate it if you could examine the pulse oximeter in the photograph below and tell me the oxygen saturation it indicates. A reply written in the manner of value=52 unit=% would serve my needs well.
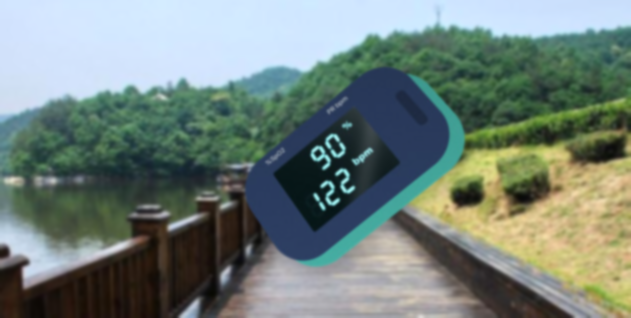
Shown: value=90 unit=%
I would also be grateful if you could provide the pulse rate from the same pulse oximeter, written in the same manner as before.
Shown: value=122 unit=bpm
